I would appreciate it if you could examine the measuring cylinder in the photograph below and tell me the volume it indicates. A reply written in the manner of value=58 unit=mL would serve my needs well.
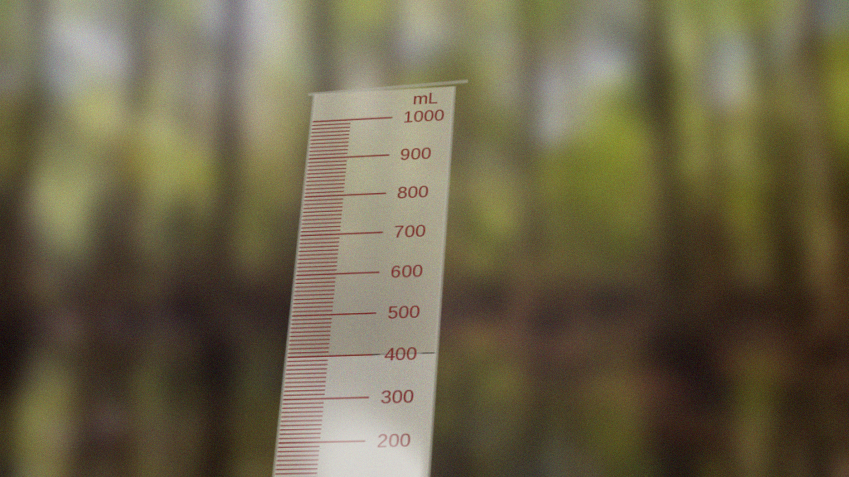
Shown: value=400 unit=mL
